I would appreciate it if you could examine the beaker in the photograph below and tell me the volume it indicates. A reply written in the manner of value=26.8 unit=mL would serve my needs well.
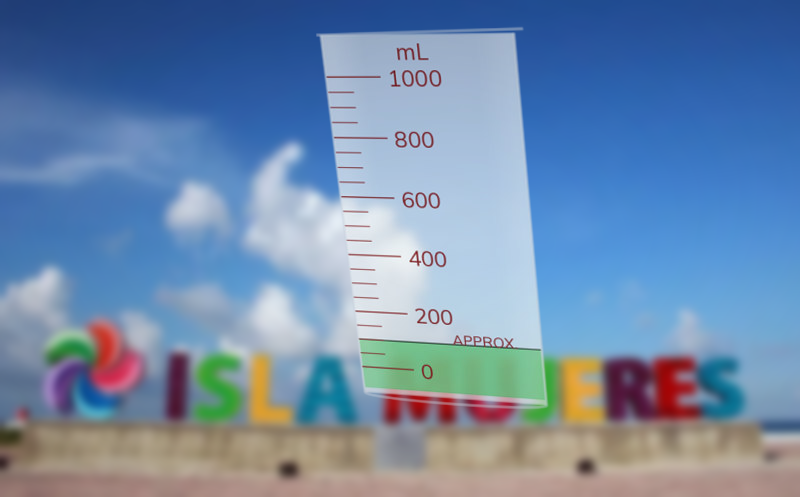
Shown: value=100 unit=mL
